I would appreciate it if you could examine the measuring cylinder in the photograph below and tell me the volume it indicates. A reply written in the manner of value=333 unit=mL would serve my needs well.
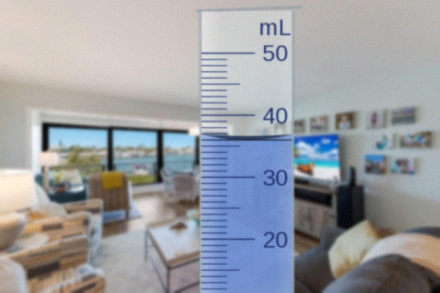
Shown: value=36 unit=mL
